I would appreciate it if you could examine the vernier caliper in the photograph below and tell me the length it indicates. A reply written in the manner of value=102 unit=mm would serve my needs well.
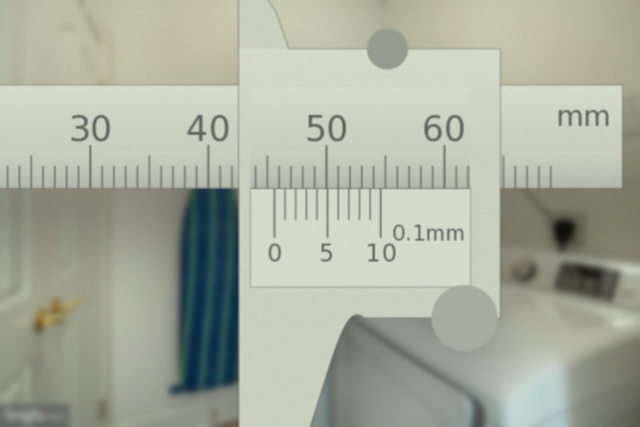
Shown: value=45.6 unit=mm
